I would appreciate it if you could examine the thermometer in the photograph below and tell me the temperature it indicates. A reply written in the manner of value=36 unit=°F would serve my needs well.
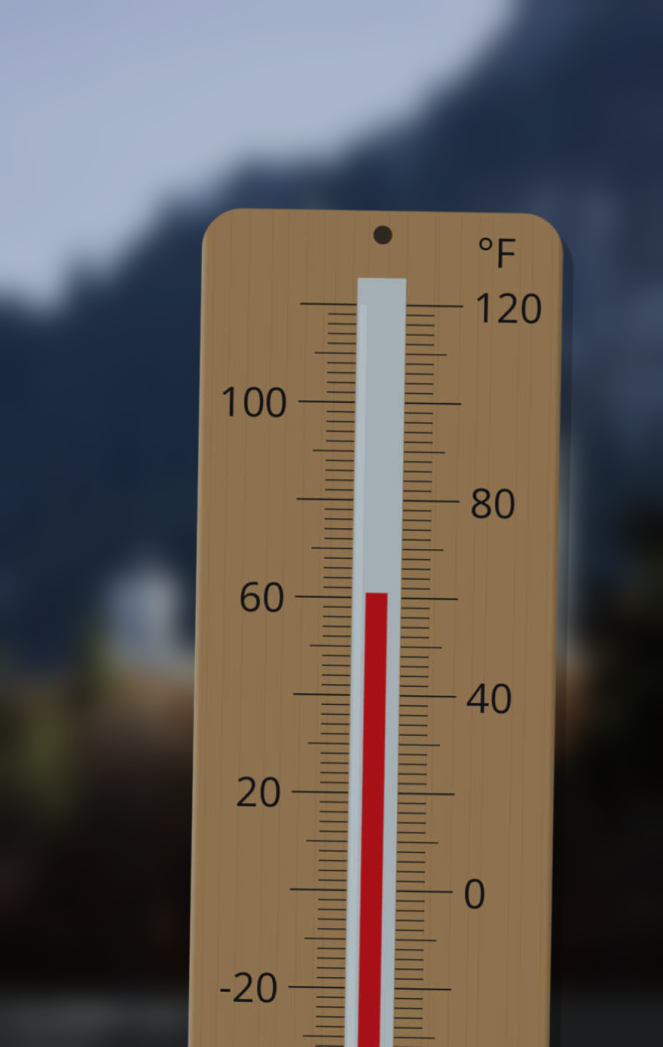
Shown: value=61 unit=°F
